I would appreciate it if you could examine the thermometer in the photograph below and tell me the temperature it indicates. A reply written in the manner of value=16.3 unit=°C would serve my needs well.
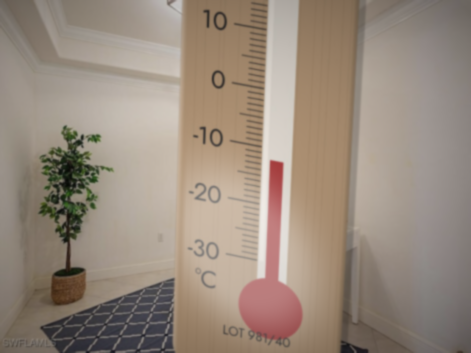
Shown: value=-12 unit=°C
